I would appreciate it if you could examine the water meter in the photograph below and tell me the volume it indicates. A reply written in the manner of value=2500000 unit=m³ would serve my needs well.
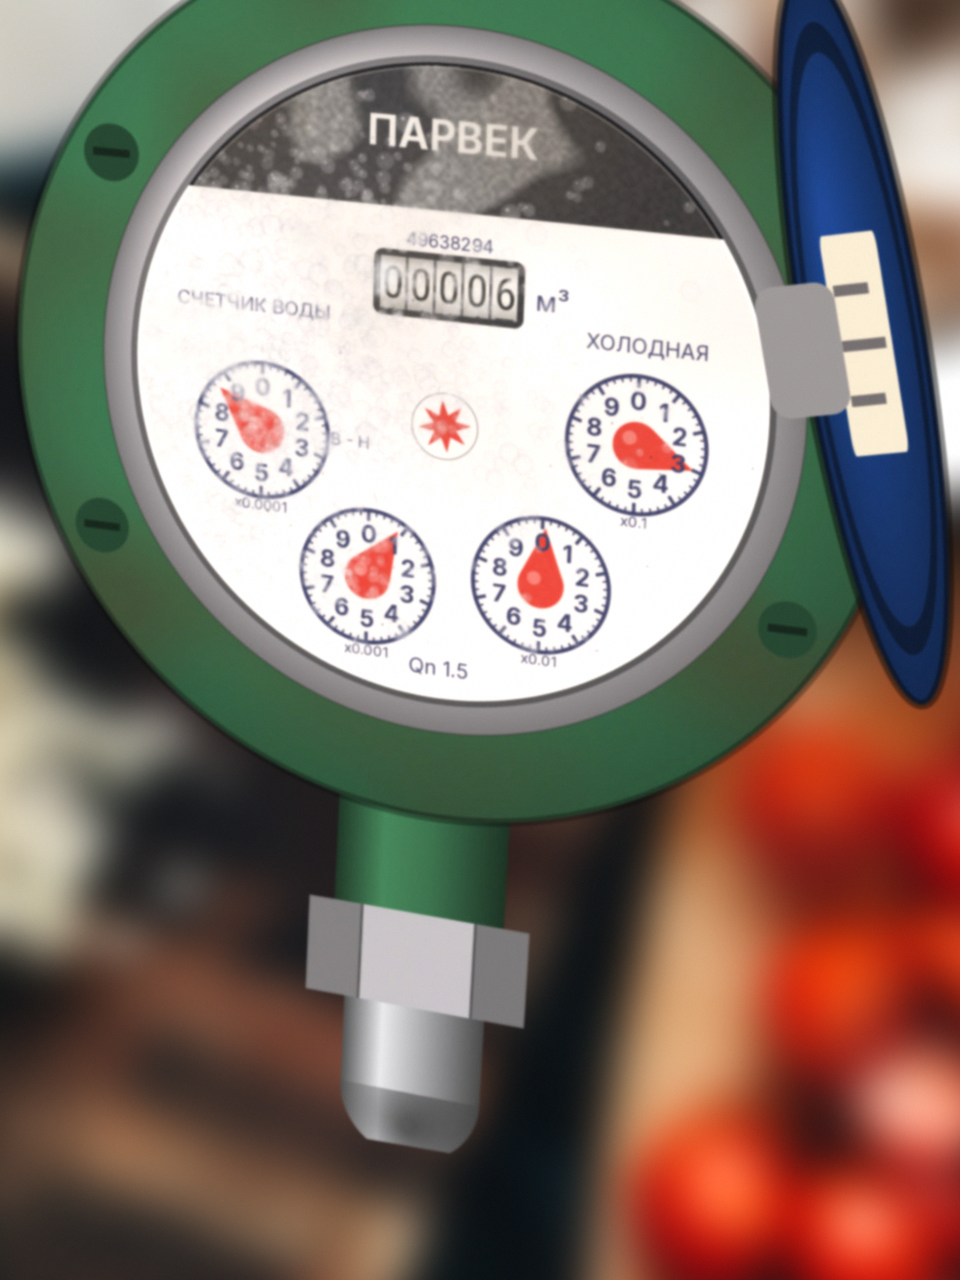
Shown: value=6.3008 unit=m³
